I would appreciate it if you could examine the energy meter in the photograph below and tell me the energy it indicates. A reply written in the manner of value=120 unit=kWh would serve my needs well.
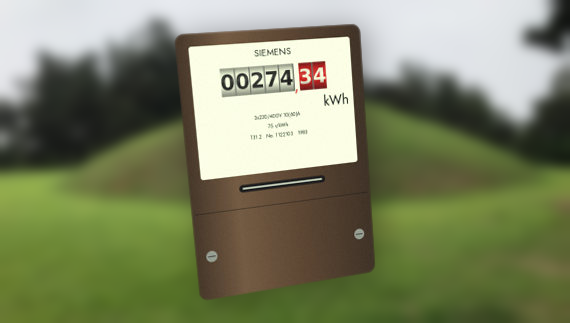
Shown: value=274.34 unit=kWh
